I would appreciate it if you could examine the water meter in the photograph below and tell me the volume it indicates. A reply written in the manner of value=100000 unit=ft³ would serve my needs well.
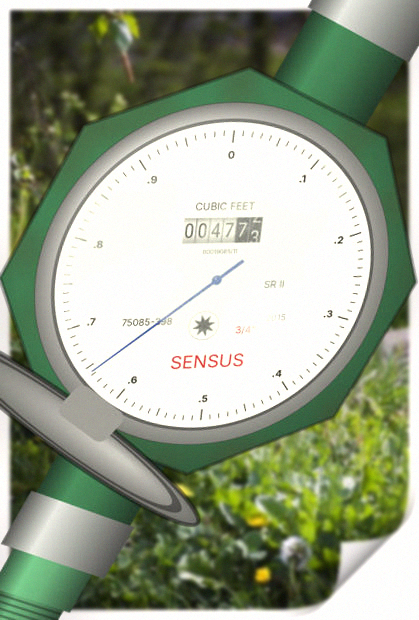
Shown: value=4772.64 unit=ft³
